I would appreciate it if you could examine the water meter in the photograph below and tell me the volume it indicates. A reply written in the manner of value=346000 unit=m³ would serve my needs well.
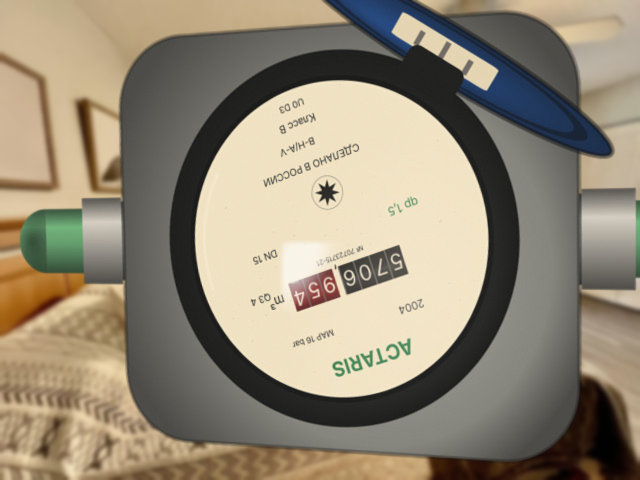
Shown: value=5706.954 unit=m³
